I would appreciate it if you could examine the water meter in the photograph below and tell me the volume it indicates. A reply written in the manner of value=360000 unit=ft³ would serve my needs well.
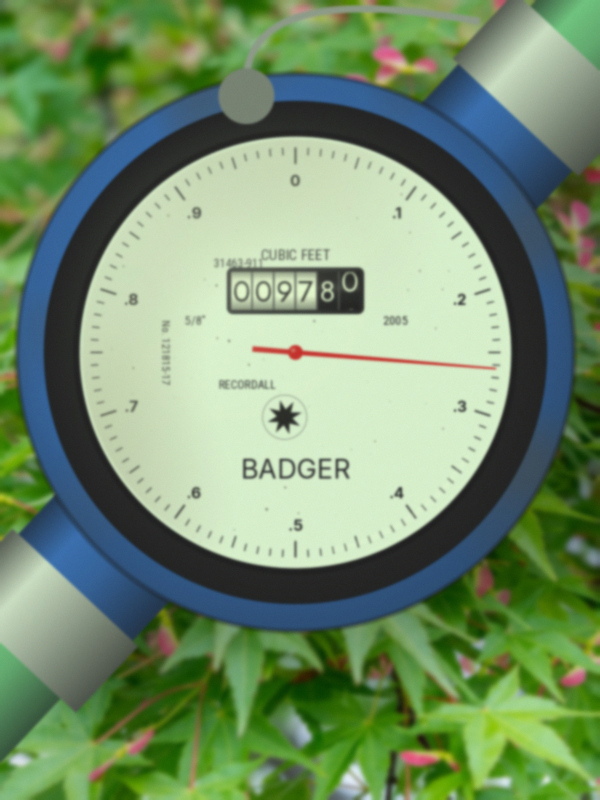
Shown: value=9780.26 unit=ft³
